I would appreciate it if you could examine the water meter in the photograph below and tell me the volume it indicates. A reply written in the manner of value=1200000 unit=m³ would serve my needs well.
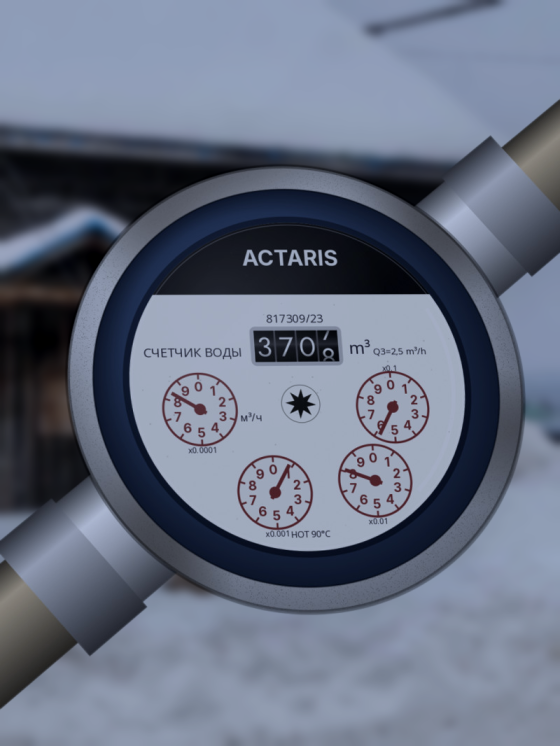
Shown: value=3707.5808 unit=m³
